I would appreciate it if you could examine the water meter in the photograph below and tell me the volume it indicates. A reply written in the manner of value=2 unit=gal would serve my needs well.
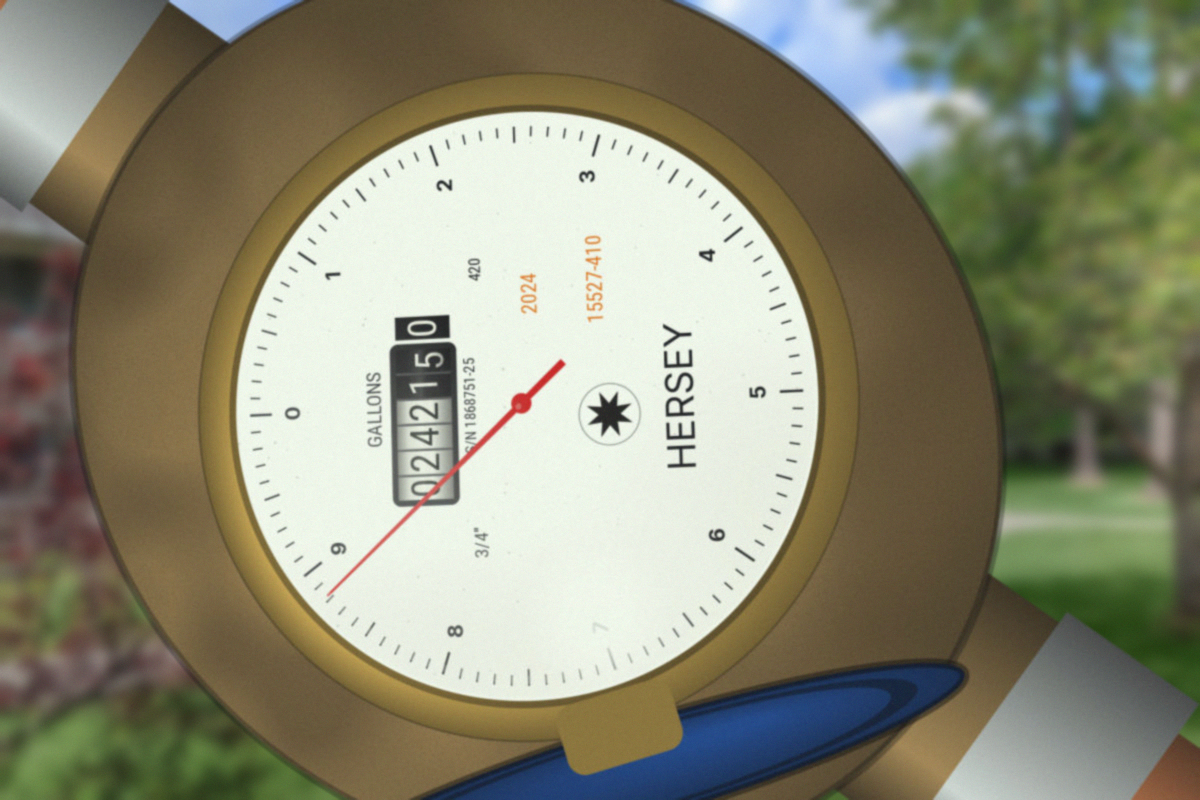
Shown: value=242148.8 unit=gal
